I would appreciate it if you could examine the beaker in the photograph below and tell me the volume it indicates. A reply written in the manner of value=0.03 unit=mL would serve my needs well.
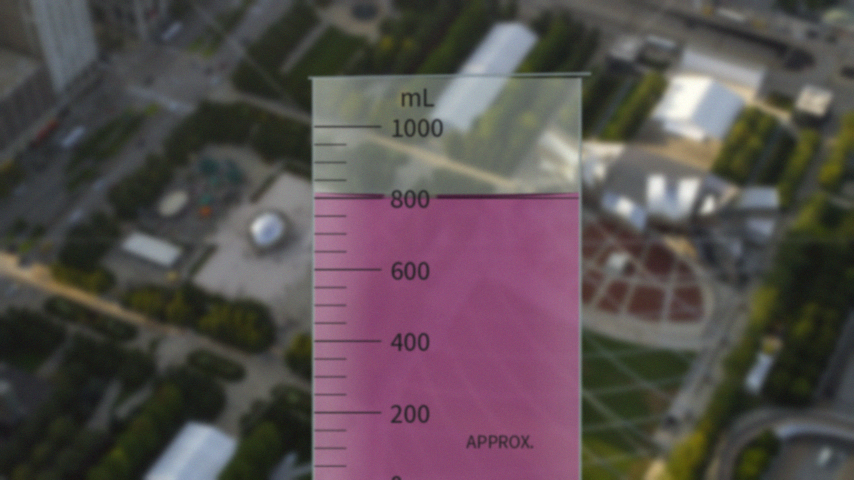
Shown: value=800 unit=mL
